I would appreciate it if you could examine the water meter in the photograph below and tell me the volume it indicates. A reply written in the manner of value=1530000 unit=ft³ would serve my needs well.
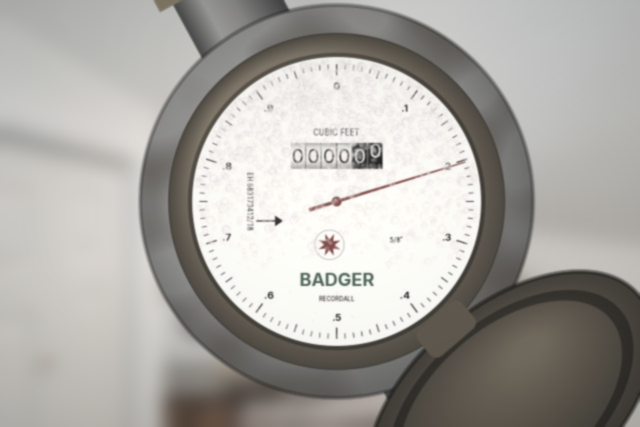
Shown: value=0.20 unit=ft³
